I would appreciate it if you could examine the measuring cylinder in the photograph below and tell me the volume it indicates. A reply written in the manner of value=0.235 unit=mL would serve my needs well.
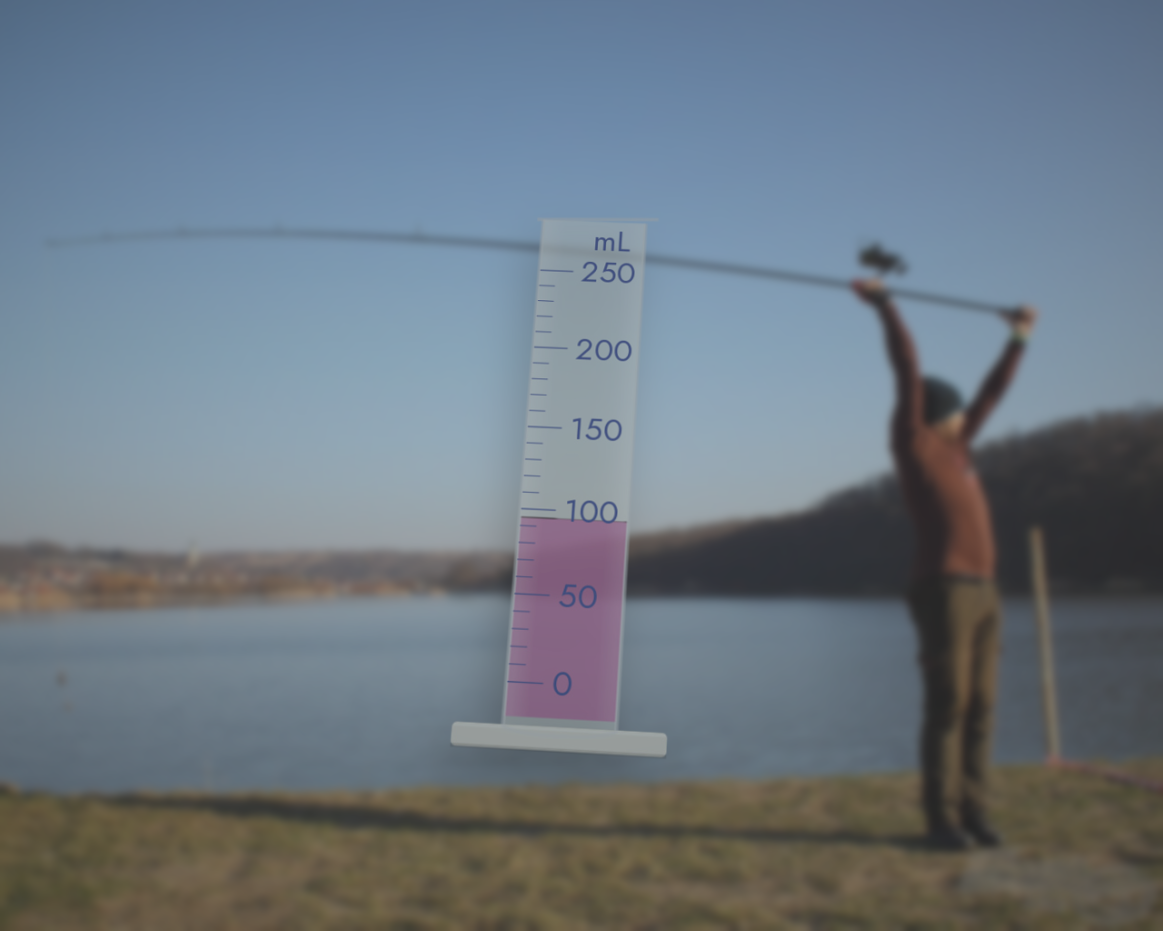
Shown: value=95 unit=mL
